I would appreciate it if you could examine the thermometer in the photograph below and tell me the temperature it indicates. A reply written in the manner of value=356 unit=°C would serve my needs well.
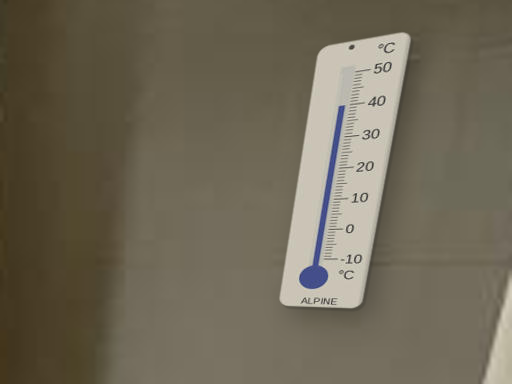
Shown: value=40 unit=°C
